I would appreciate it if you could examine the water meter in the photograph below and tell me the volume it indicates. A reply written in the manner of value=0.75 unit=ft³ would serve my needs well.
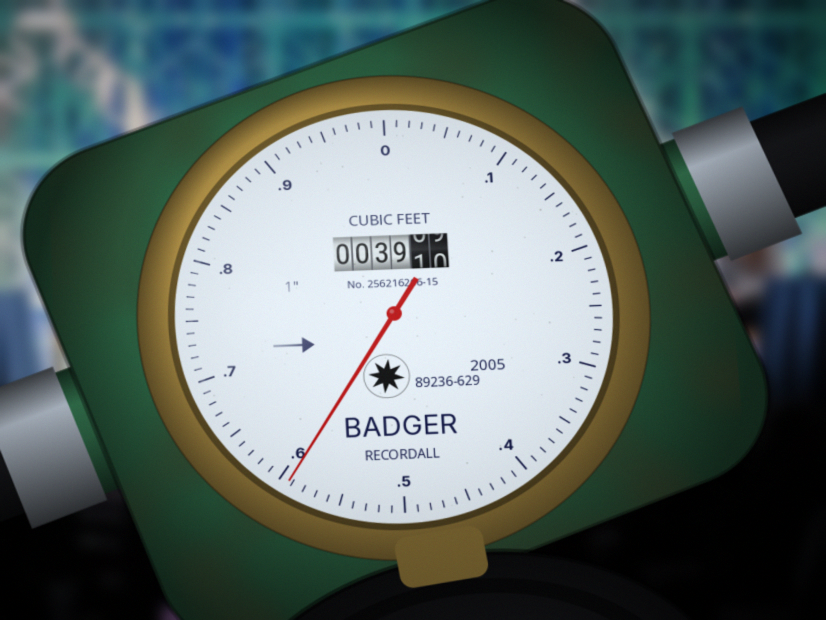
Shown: value=3909.59 unit=ft³
